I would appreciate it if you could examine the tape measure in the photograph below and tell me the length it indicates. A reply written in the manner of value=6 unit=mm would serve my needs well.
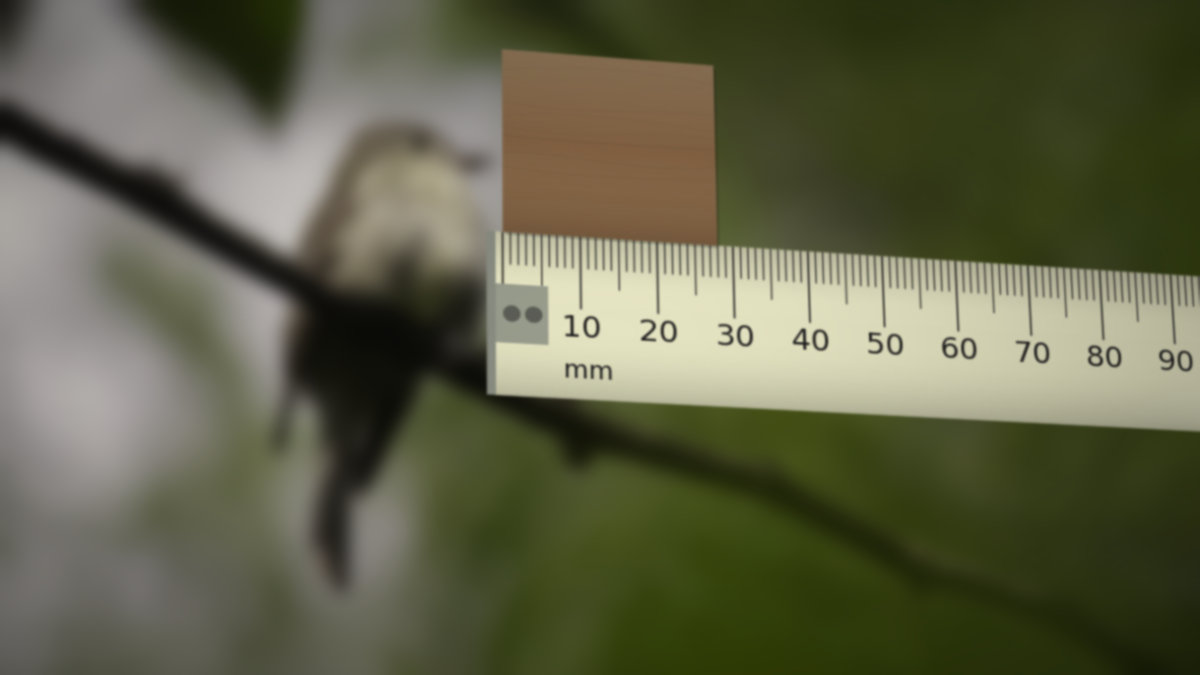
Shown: value=28 unit=mm
